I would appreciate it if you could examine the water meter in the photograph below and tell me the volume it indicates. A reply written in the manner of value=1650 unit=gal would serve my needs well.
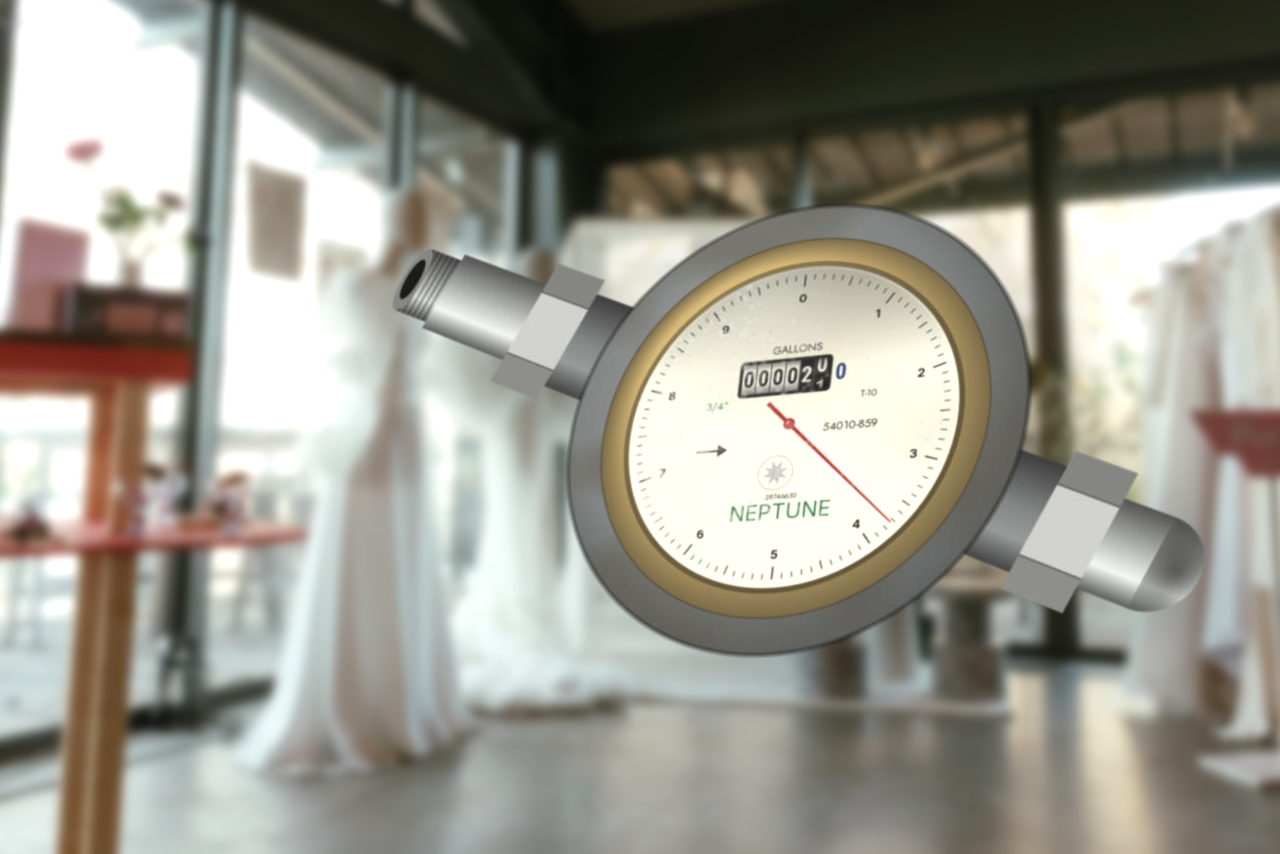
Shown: value=203.7 unit=gal
